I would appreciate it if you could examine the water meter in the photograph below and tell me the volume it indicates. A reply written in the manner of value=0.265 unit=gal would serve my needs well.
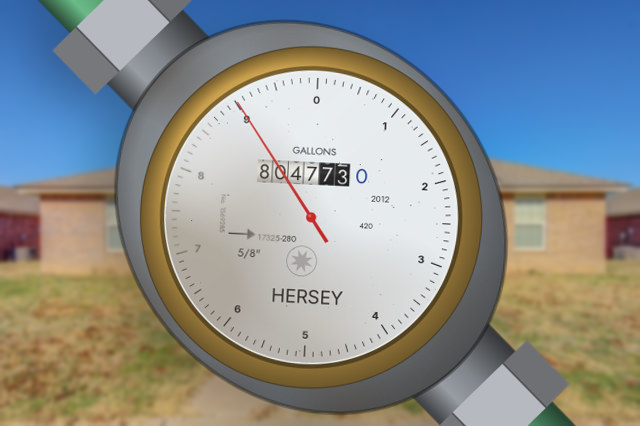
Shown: value=8047729.0 unit=gal
